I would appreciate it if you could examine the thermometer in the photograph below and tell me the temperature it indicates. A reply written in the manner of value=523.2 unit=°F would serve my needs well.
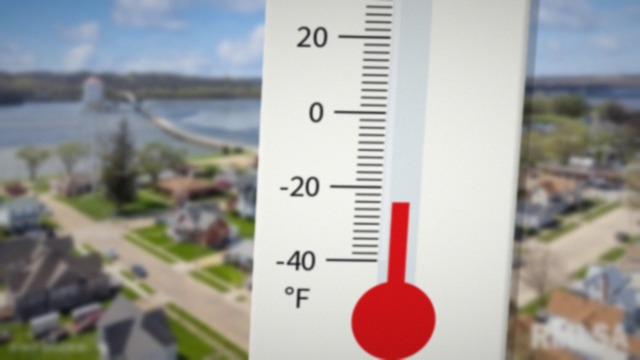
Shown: value=-24 unit=°F
